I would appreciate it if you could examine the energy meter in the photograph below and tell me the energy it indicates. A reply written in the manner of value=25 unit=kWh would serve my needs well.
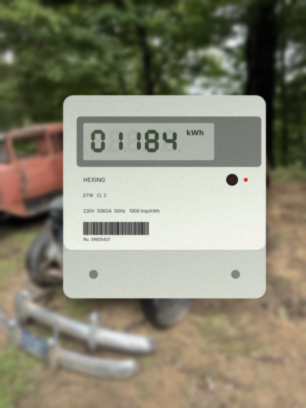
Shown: value=1184 unit=kWh
